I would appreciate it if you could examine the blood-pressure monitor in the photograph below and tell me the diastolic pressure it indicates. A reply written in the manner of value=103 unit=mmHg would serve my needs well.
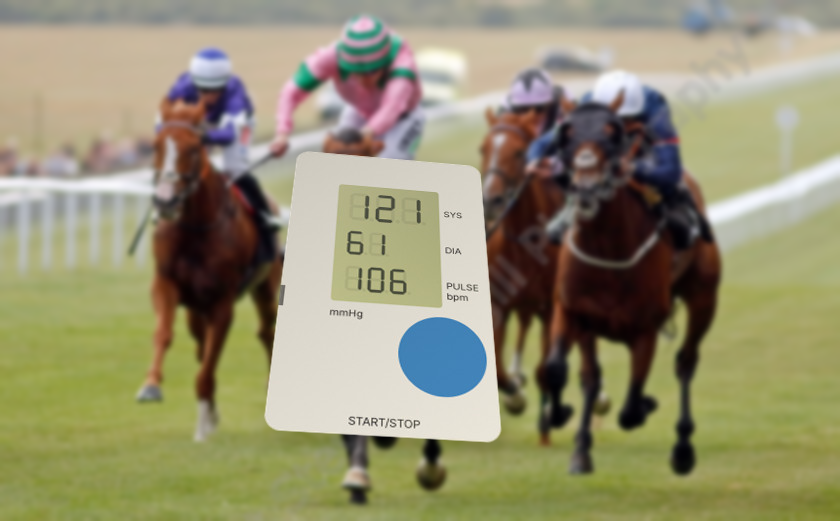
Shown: value=61 unit=mmHg
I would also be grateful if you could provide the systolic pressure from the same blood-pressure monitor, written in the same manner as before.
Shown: value=121 unit=mmHg
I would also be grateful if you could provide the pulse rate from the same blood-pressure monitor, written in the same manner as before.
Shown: value=106 unit=bpm
